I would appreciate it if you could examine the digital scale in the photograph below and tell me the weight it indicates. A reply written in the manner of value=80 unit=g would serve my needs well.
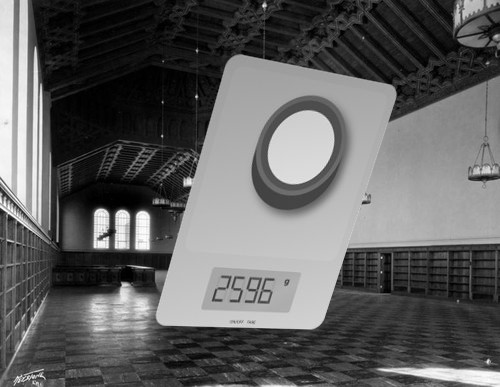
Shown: value=2596 unit=g
